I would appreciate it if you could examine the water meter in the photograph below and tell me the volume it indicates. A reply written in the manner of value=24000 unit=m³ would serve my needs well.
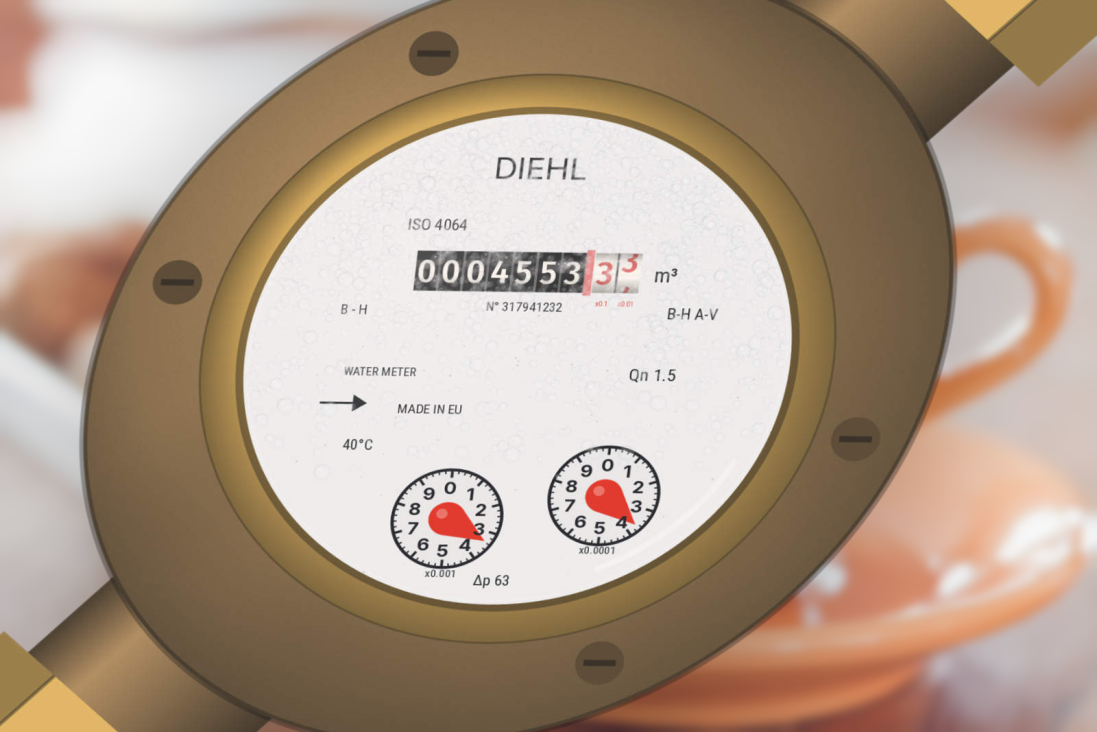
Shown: value=4553.3333 unit=m³
